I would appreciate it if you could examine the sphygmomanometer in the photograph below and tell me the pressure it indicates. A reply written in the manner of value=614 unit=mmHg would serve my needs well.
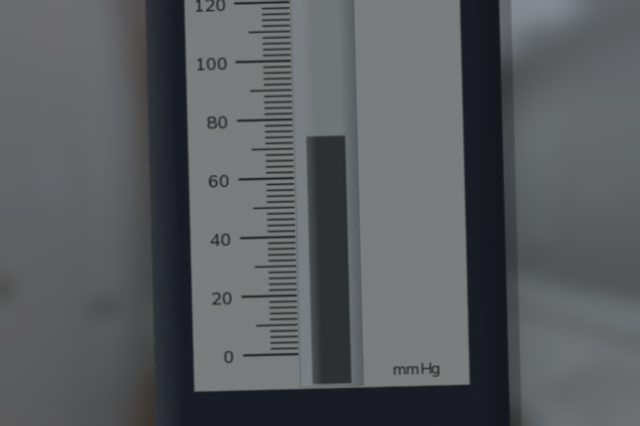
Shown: value=74 unit=mmHg
